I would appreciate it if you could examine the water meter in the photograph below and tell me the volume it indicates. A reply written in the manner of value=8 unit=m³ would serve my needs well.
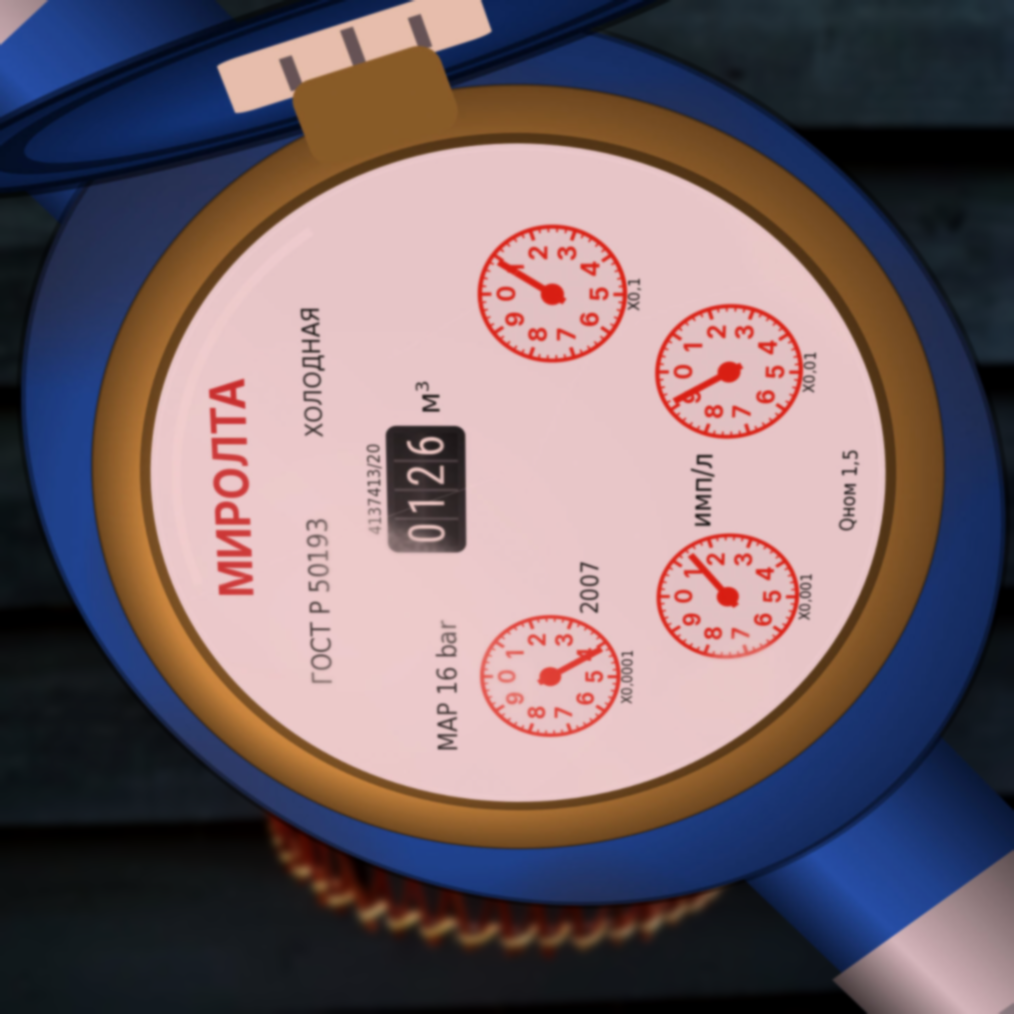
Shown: value=126.0914 unit=m³
